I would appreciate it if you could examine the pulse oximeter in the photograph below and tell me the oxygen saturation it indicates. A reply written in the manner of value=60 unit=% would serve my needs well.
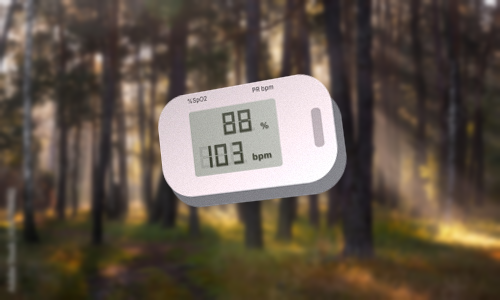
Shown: value=88 unit=%
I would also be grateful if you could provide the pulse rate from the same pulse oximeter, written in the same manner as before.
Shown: value=103 unit=bpm
